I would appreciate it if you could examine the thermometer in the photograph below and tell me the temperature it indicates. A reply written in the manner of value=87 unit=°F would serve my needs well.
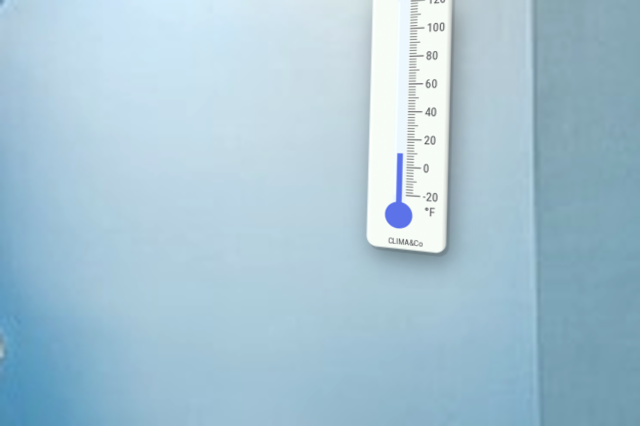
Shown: value=10 unit=°F
